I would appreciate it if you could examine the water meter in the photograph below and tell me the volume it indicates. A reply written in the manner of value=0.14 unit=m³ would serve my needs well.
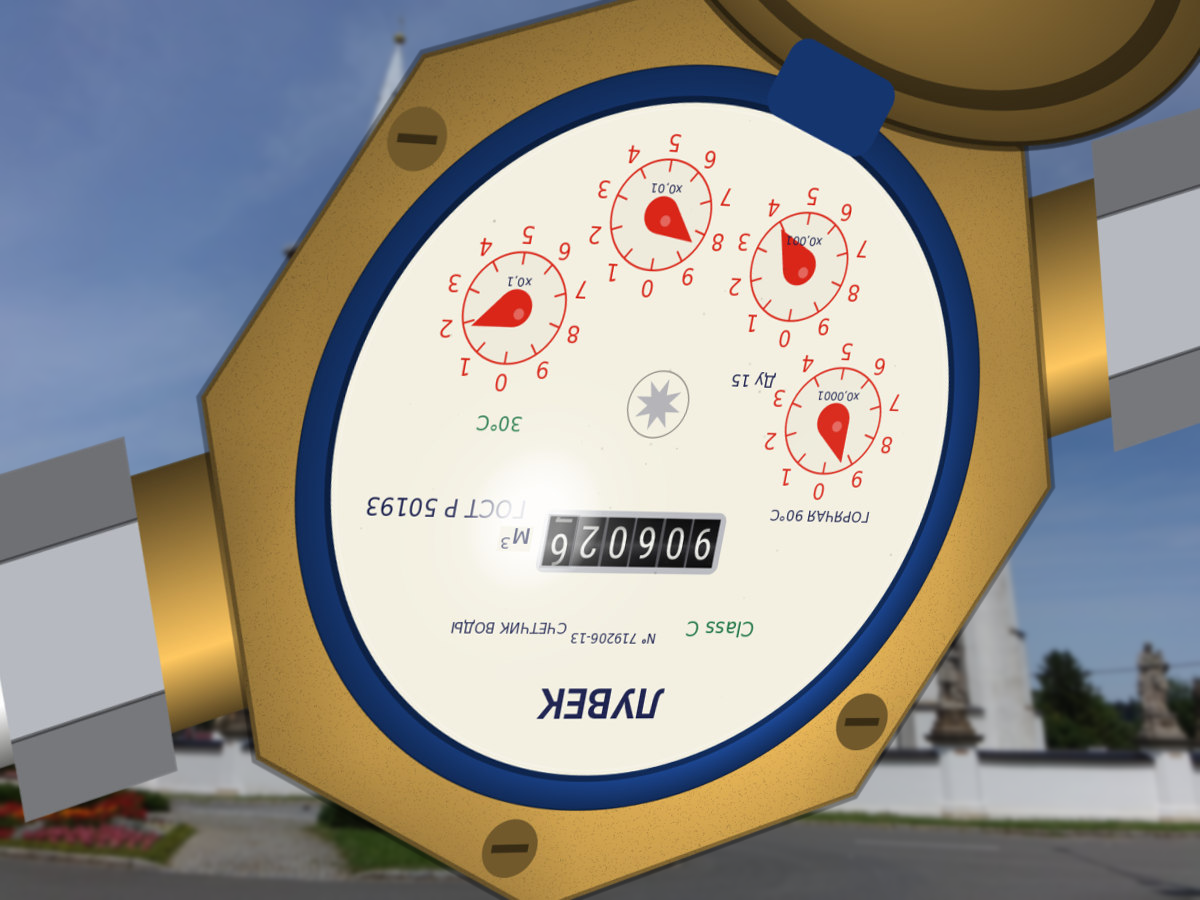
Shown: value=906026.1839 unit=m³
